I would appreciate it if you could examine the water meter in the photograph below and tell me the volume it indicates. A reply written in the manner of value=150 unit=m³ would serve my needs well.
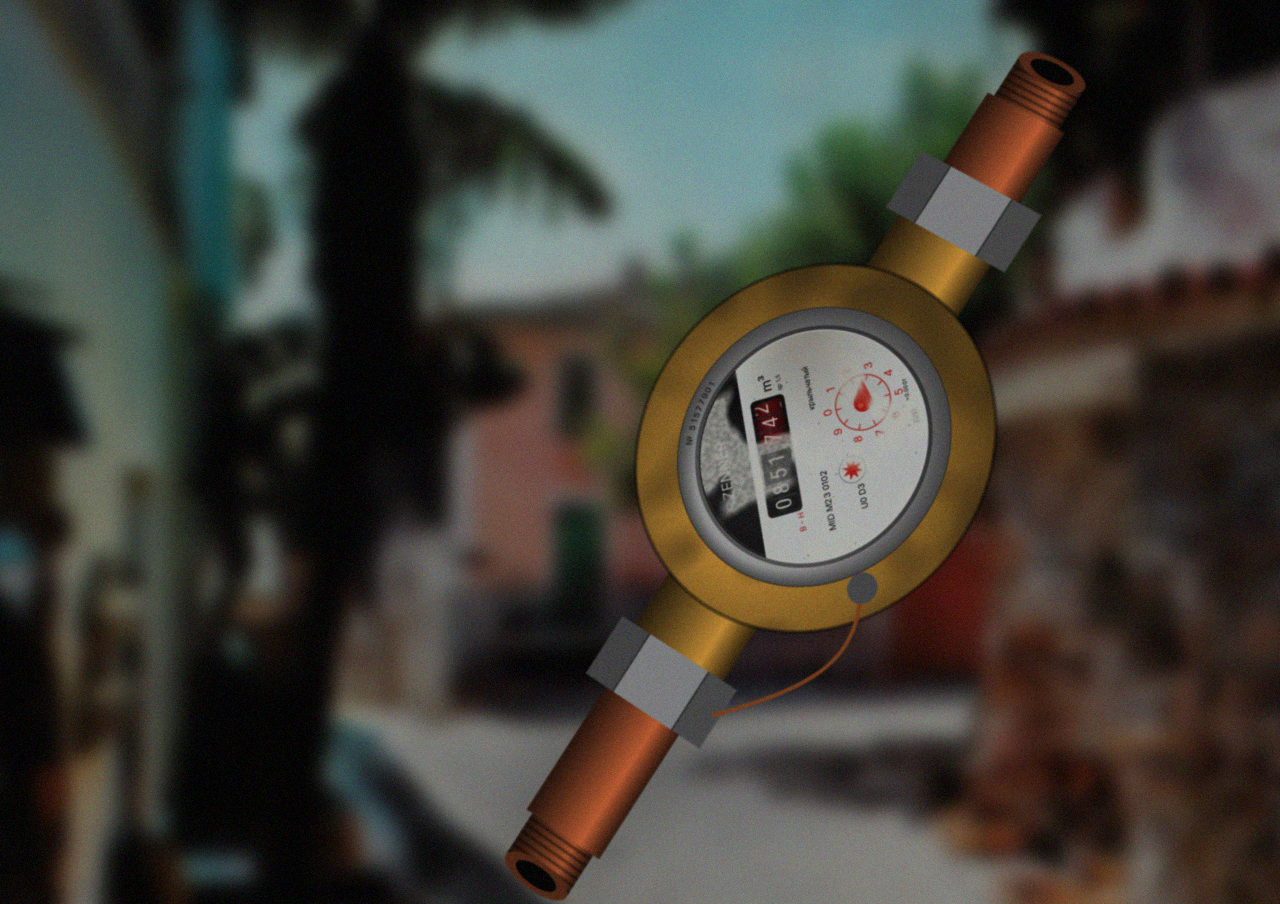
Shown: value=851.7422 unit=m³
